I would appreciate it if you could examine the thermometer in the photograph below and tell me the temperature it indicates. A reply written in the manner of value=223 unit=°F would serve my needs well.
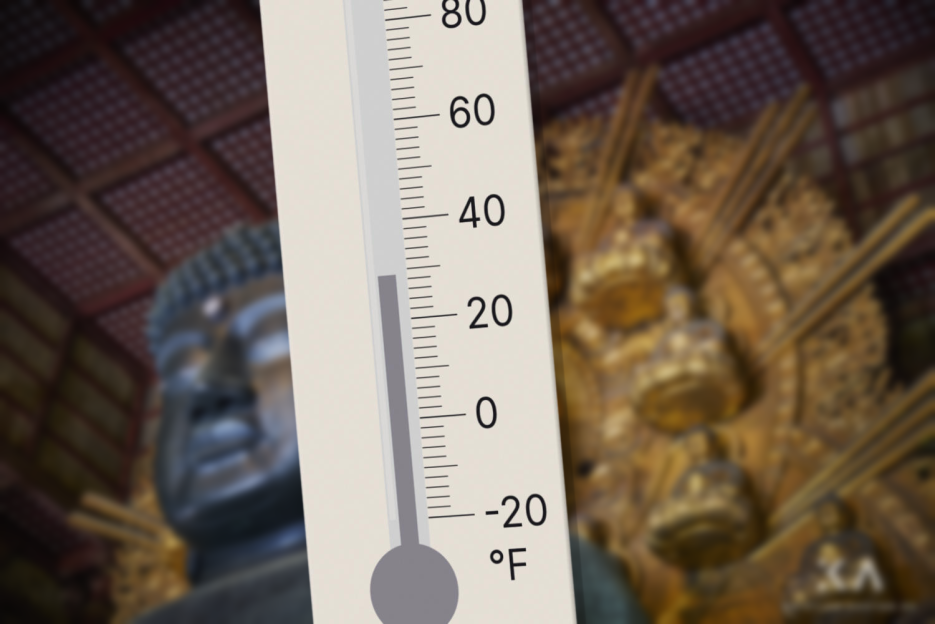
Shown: value=29 unit=°F
